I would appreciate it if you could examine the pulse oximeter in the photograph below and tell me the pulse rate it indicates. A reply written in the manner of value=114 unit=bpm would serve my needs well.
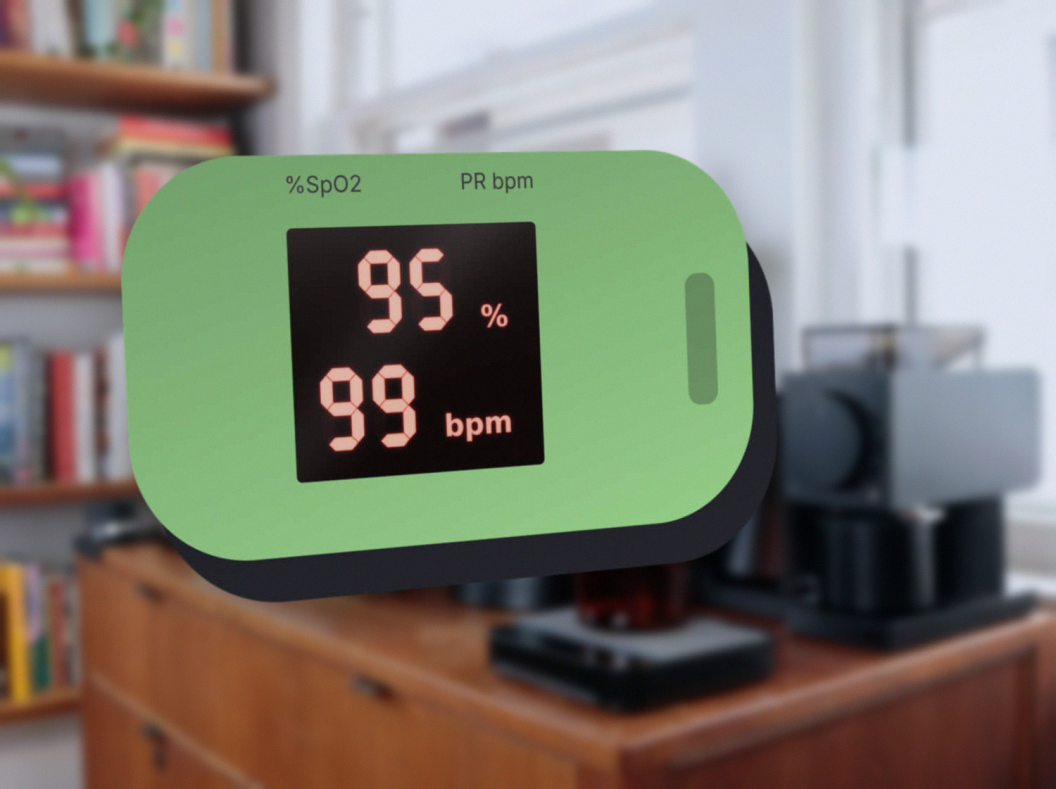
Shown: value=99 unit=bpm
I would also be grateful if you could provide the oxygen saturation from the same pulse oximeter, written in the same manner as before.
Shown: value=95 unit=%
